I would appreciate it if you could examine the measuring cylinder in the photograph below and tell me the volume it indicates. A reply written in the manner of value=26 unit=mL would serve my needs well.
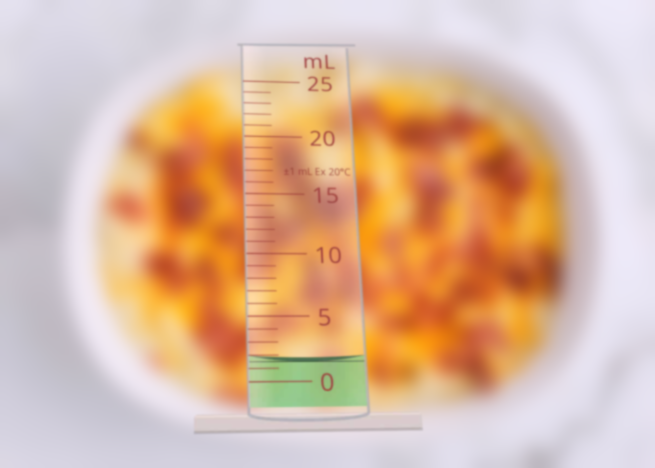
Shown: value=1.5 unit=mL
